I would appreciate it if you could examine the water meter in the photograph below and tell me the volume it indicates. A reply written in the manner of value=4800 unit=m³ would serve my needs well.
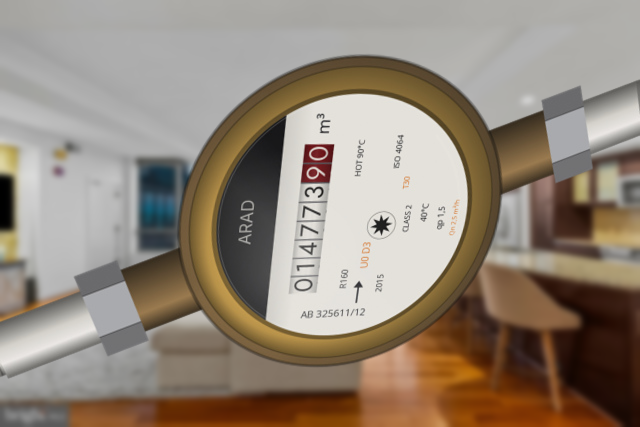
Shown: value=14773.90 unit=m³
